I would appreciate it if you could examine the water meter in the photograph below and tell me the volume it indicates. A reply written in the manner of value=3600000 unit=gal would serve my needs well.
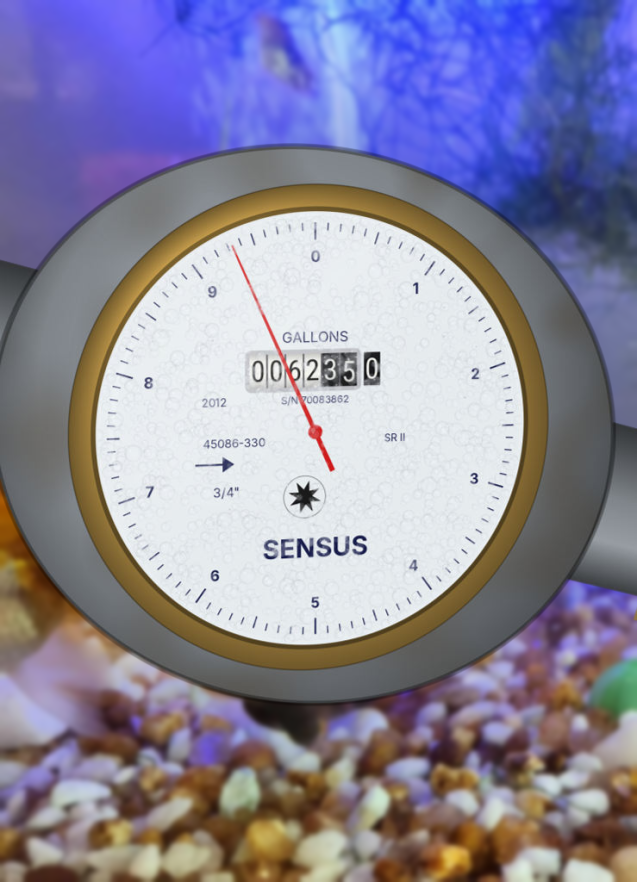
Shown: value=62349.3 unit=gal
